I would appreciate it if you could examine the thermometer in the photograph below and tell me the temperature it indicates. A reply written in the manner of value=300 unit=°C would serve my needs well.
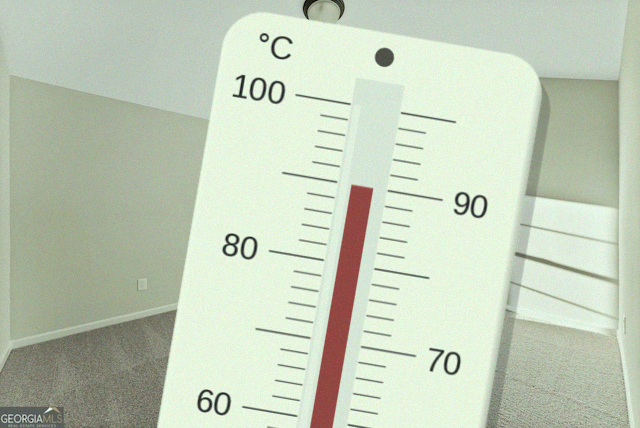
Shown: value=90 unit=°C
